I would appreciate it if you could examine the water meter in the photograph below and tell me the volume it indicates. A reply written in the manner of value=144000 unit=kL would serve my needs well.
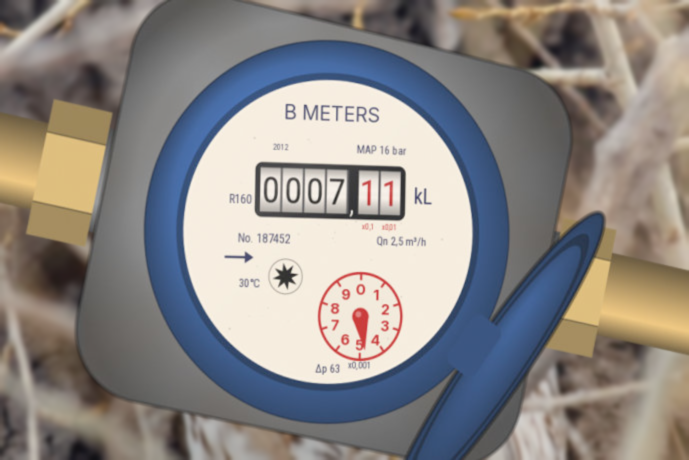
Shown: value=7.114 unit=kL
